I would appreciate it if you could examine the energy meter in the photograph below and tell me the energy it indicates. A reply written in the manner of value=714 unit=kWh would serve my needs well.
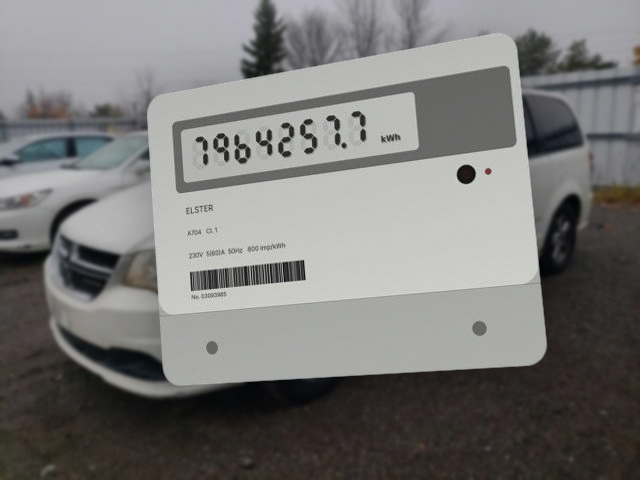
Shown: value=7964257.7 unit=kWh
